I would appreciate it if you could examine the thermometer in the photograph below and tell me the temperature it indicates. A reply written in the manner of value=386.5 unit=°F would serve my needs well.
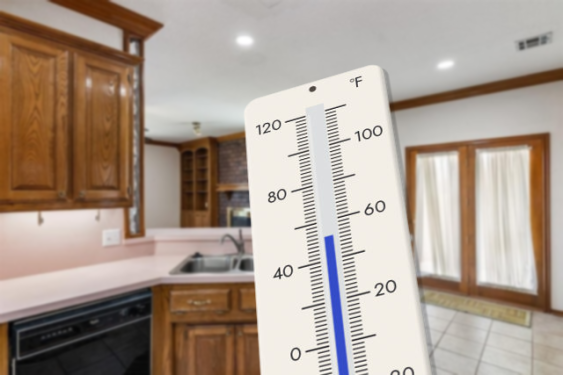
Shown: value=52 unit=°F
